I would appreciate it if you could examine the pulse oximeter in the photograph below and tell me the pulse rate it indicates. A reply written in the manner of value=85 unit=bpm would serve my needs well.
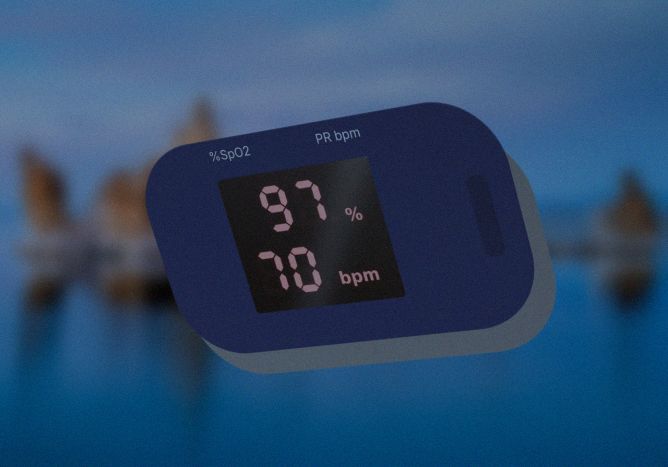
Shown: value=70 unit=bpm
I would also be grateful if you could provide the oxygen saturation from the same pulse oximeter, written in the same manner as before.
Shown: value=97 unit=%
